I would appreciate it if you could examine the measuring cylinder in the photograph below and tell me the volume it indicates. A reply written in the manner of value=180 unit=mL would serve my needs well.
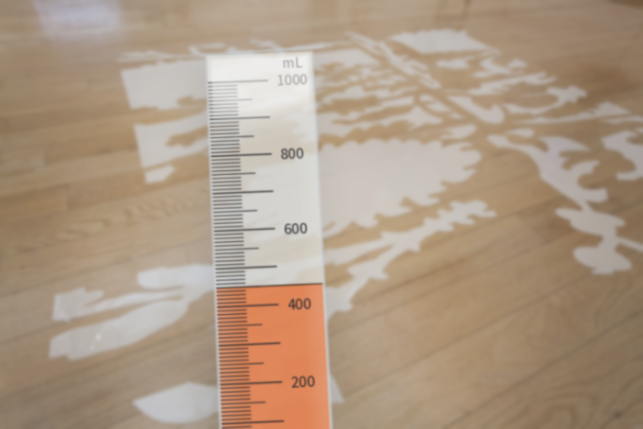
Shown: value=450 unit=mL
